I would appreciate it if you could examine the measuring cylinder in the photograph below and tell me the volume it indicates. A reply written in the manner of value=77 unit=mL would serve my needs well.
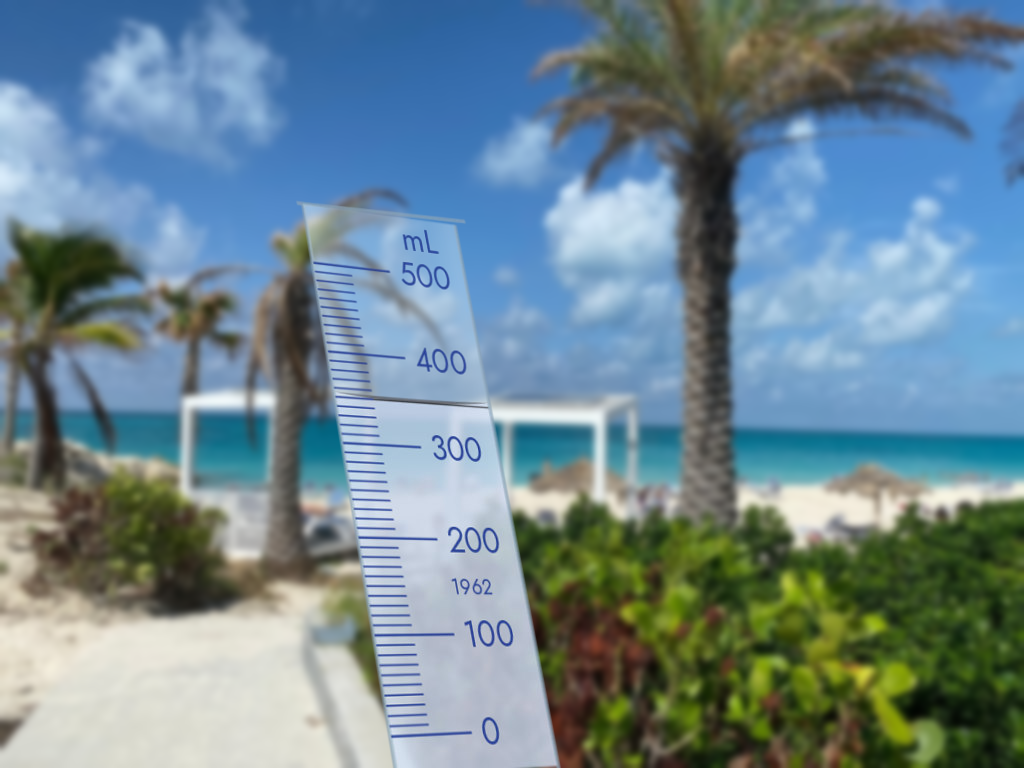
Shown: value=350 unit=mL
